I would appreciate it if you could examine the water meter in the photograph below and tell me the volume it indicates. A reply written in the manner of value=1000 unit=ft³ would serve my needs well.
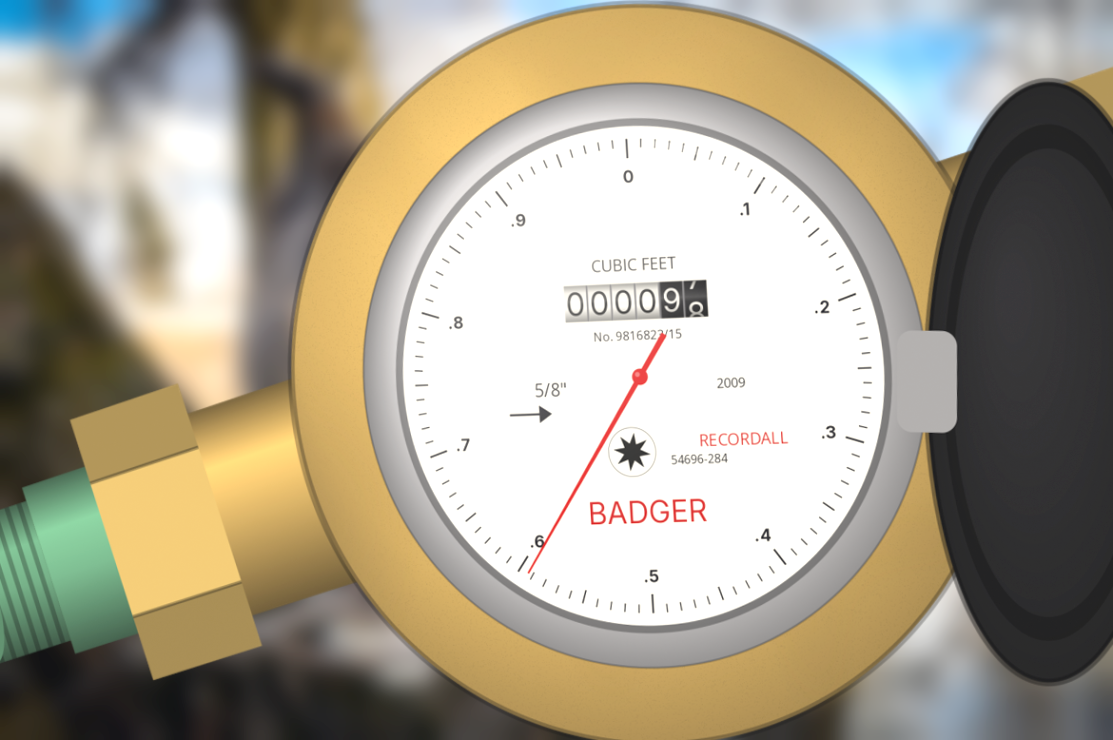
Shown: value=97.59 unit=ft³
